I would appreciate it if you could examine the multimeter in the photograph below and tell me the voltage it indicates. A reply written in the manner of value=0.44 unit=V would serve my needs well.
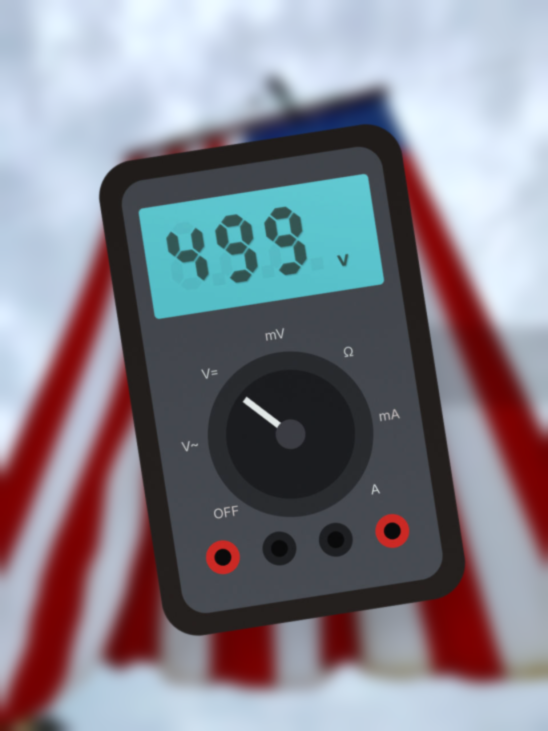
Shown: value=499 unit=V
